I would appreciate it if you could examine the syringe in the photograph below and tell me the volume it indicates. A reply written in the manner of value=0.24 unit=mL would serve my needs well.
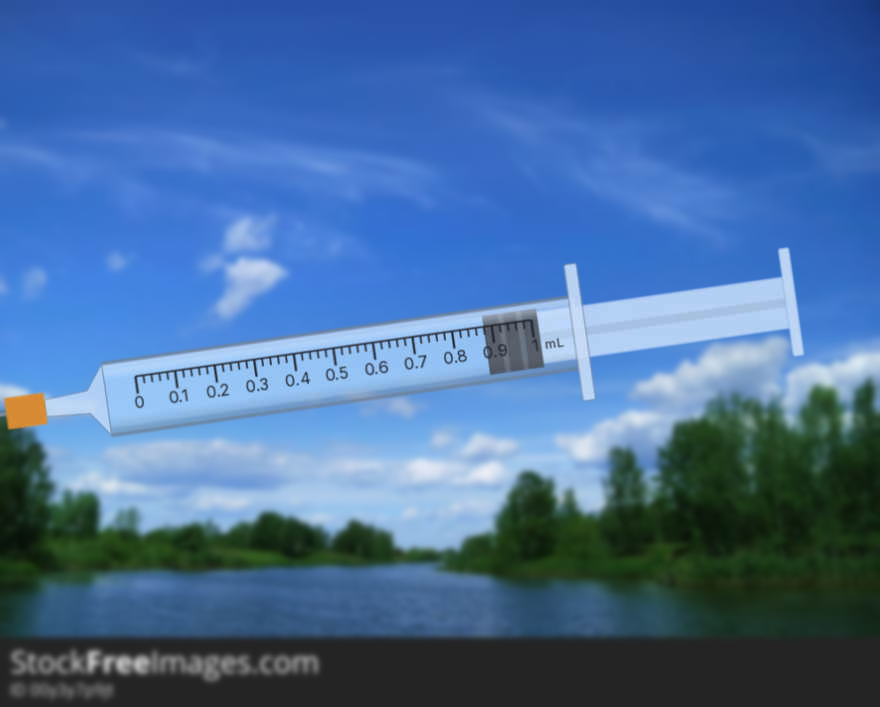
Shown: value=0.88 unit=mL
